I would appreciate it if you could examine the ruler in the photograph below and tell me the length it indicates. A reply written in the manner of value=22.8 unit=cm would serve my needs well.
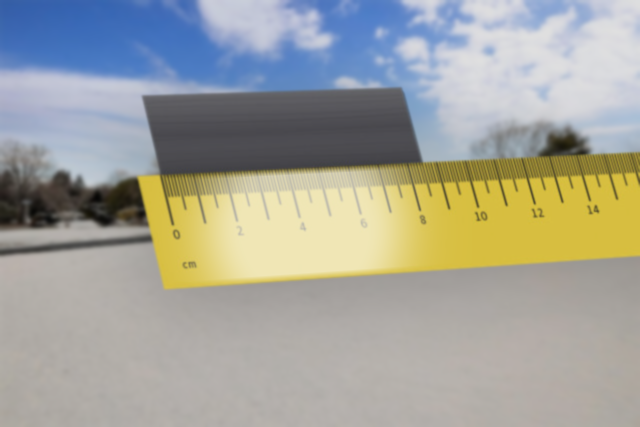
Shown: value=8.5 unit=cm
